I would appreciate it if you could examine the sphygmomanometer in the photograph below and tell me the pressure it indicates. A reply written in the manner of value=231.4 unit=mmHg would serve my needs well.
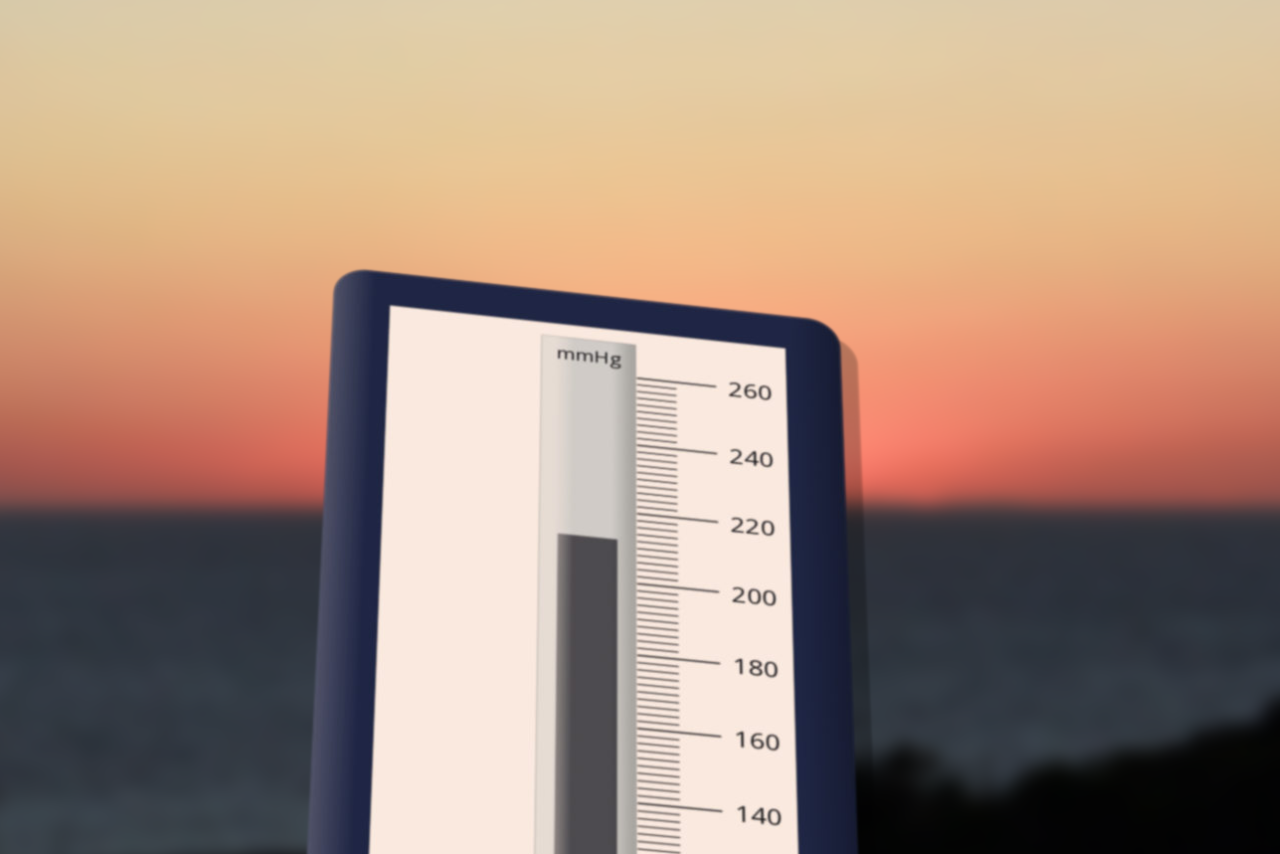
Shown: value=212 unit=mmHg
